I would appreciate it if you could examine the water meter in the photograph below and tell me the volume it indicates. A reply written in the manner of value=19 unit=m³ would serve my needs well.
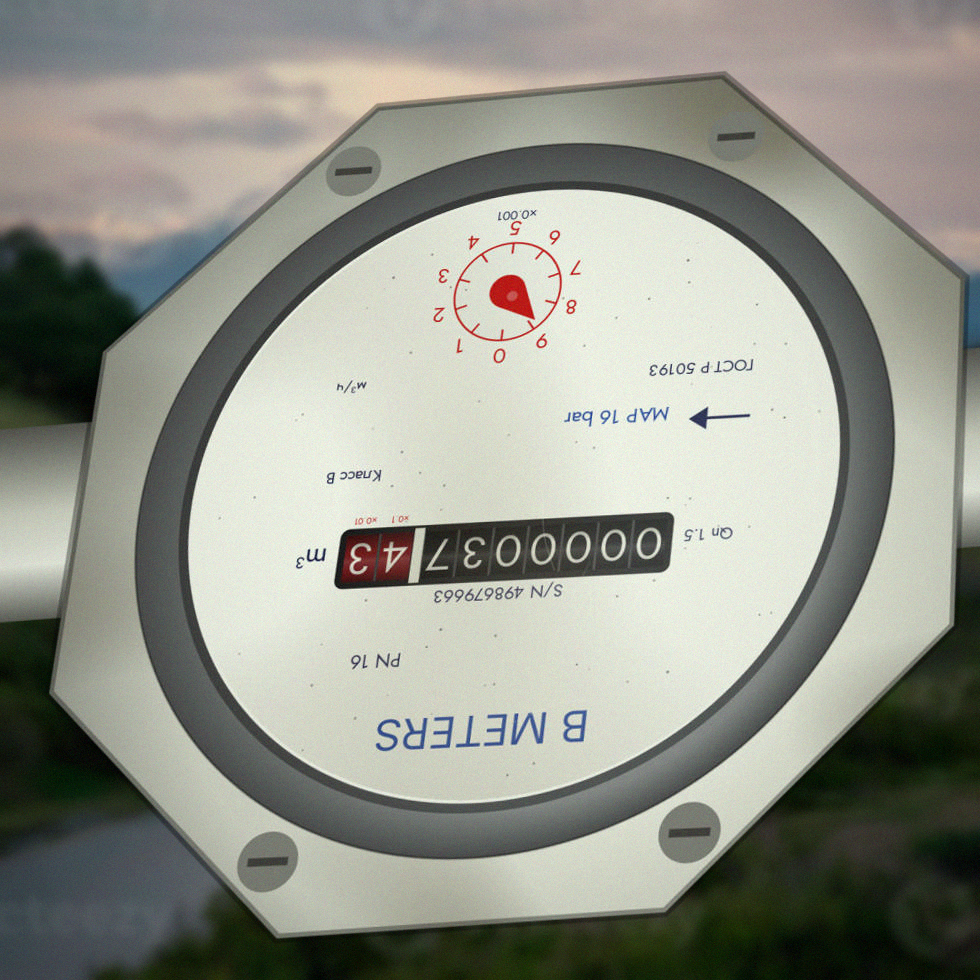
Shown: value=37.438 unit=m³
